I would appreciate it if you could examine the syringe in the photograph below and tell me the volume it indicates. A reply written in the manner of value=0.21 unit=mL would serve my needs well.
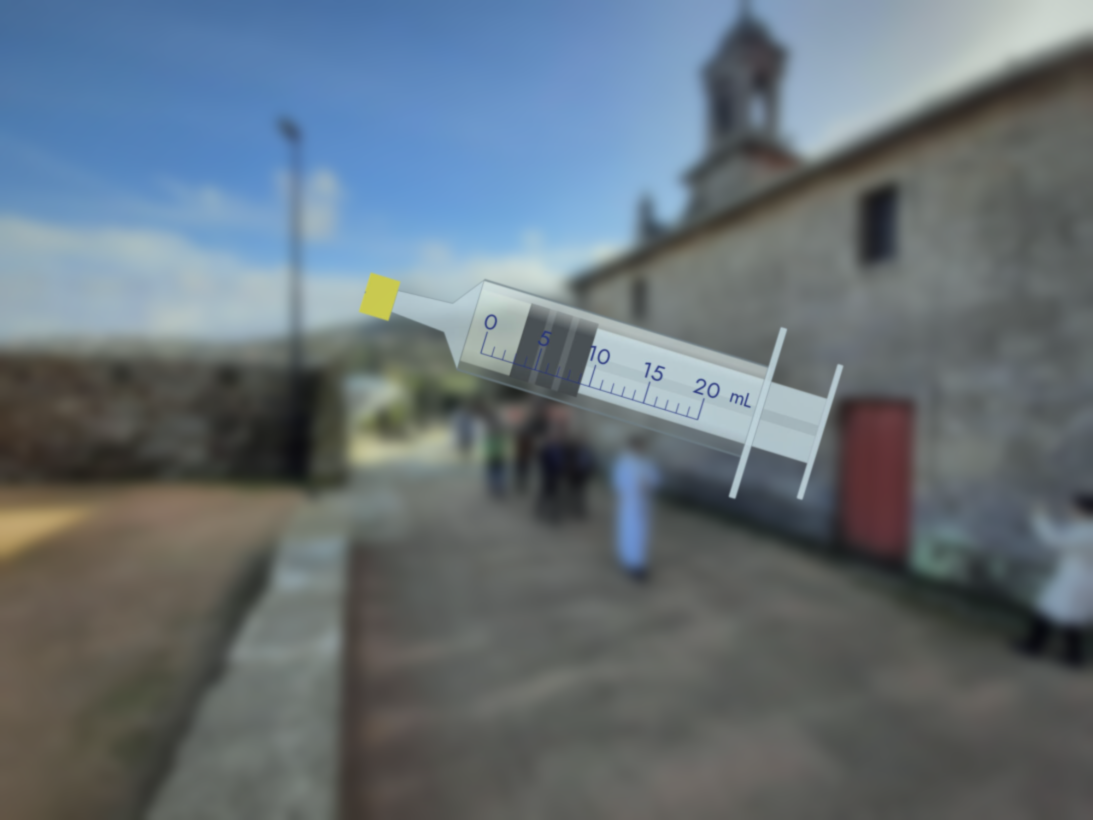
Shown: value=3 unit=mL
